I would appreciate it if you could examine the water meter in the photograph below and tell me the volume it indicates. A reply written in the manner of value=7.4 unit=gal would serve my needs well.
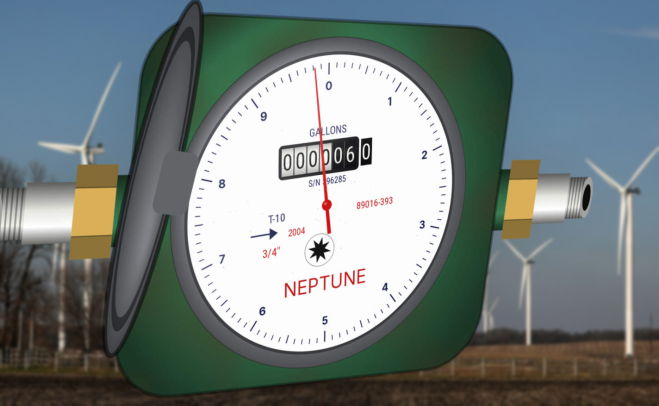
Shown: value=59.8 unit=gal
